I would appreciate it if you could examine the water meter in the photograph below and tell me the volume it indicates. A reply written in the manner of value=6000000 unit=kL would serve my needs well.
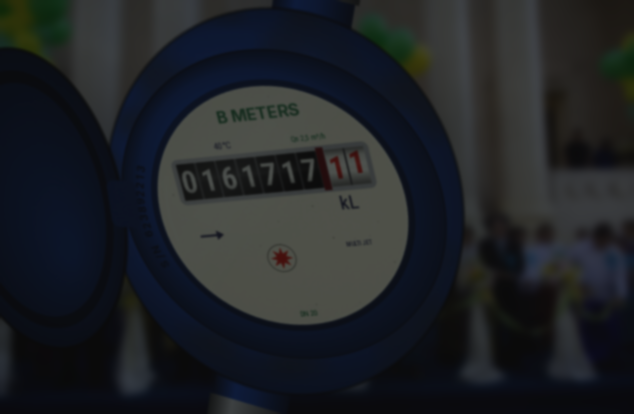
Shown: value=161717.11 unit=kL
